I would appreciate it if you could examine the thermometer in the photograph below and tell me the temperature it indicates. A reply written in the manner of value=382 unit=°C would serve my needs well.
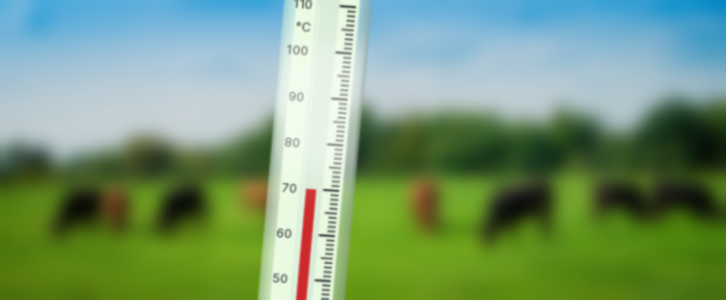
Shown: value=70 unit=°C
